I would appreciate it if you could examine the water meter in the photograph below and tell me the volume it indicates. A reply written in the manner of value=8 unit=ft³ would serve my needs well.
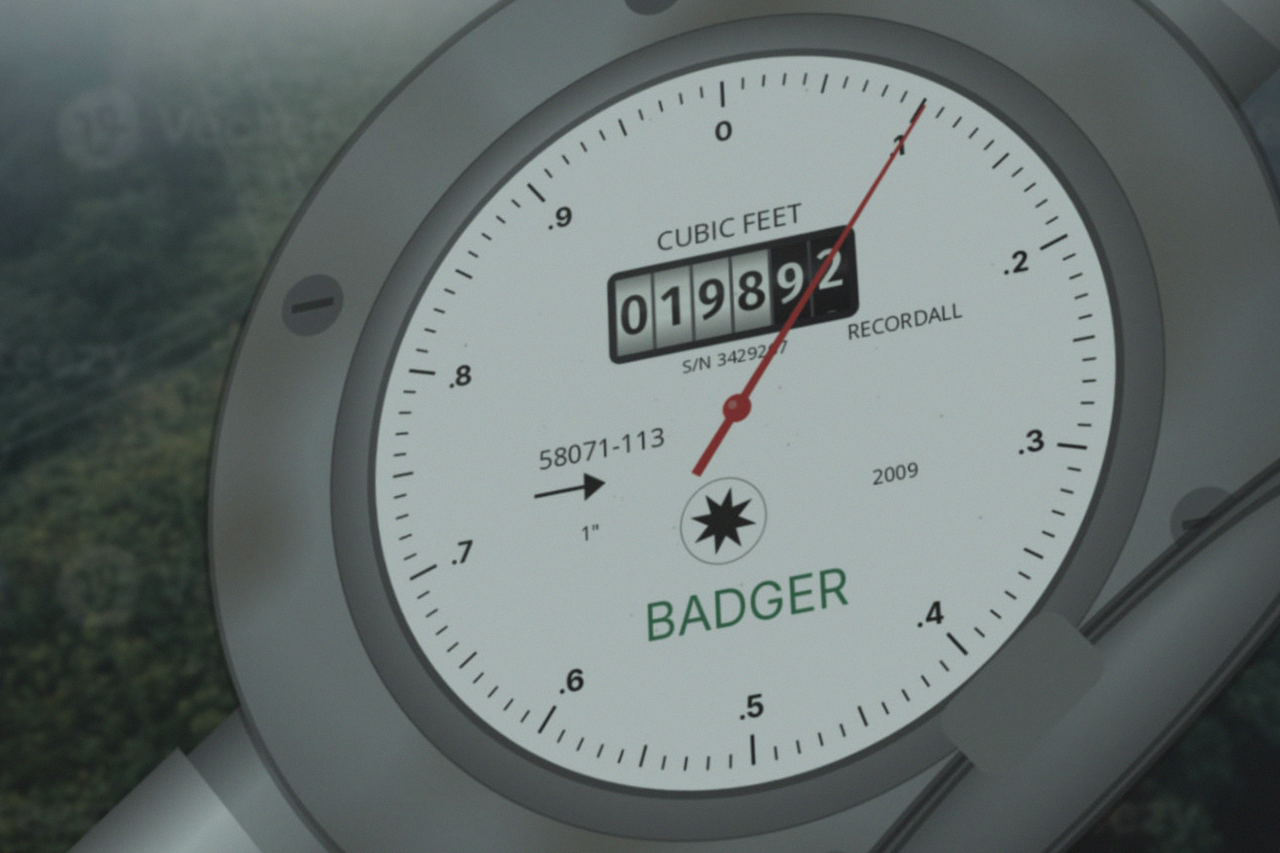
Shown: value=19892.10 unit=ft³
